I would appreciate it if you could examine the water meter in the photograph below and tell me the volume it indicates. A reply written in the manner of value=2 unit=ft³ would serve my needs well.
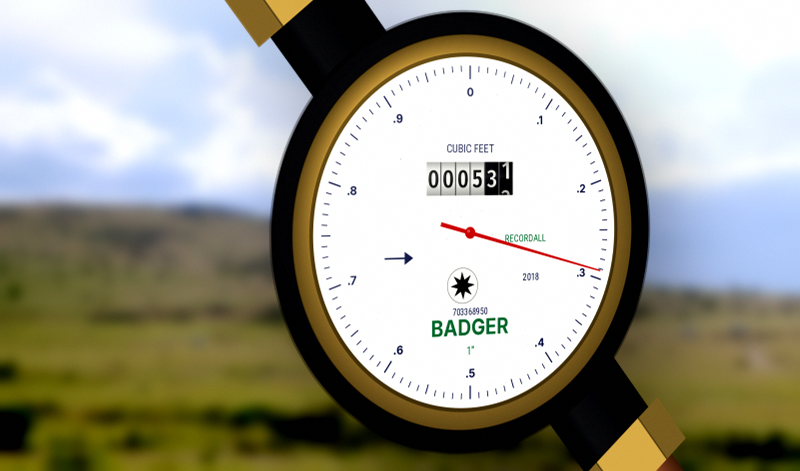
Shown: value=531.29 unit=ft³
